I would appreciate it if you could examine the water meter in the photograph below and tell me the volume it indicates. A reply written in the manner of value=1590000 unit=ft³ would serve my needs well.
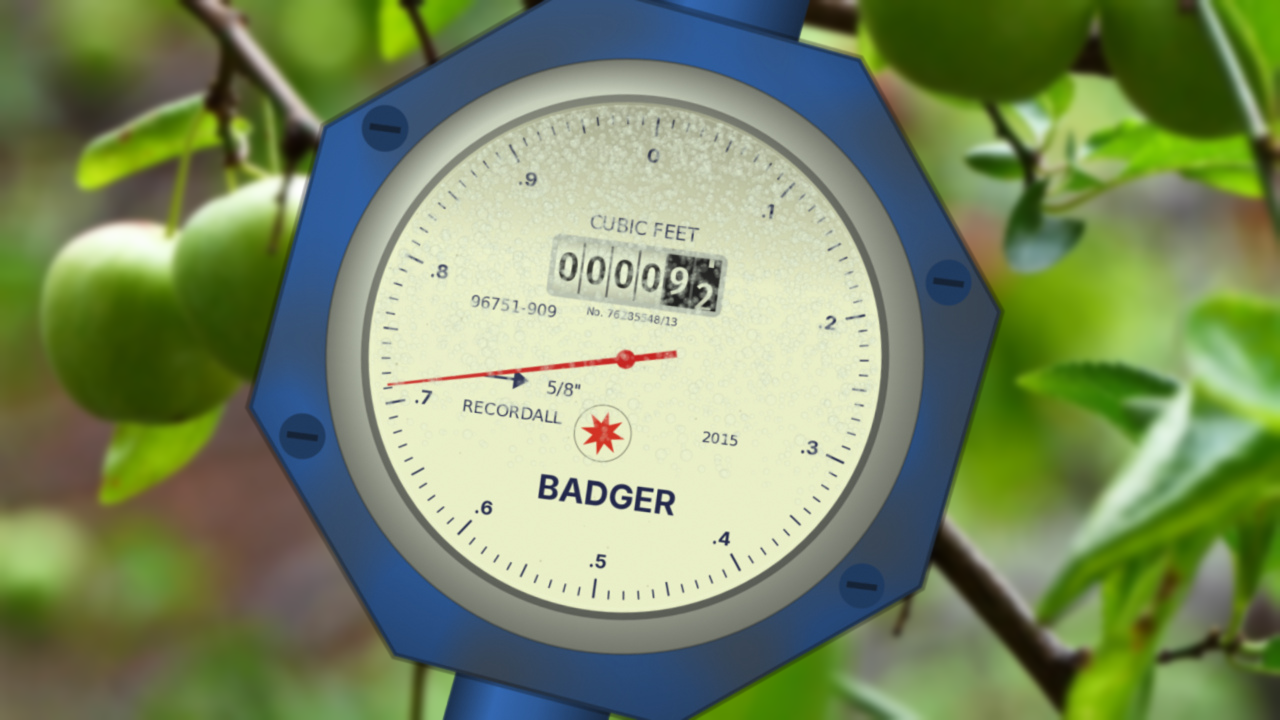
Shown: value=91.71 unit=ft³
